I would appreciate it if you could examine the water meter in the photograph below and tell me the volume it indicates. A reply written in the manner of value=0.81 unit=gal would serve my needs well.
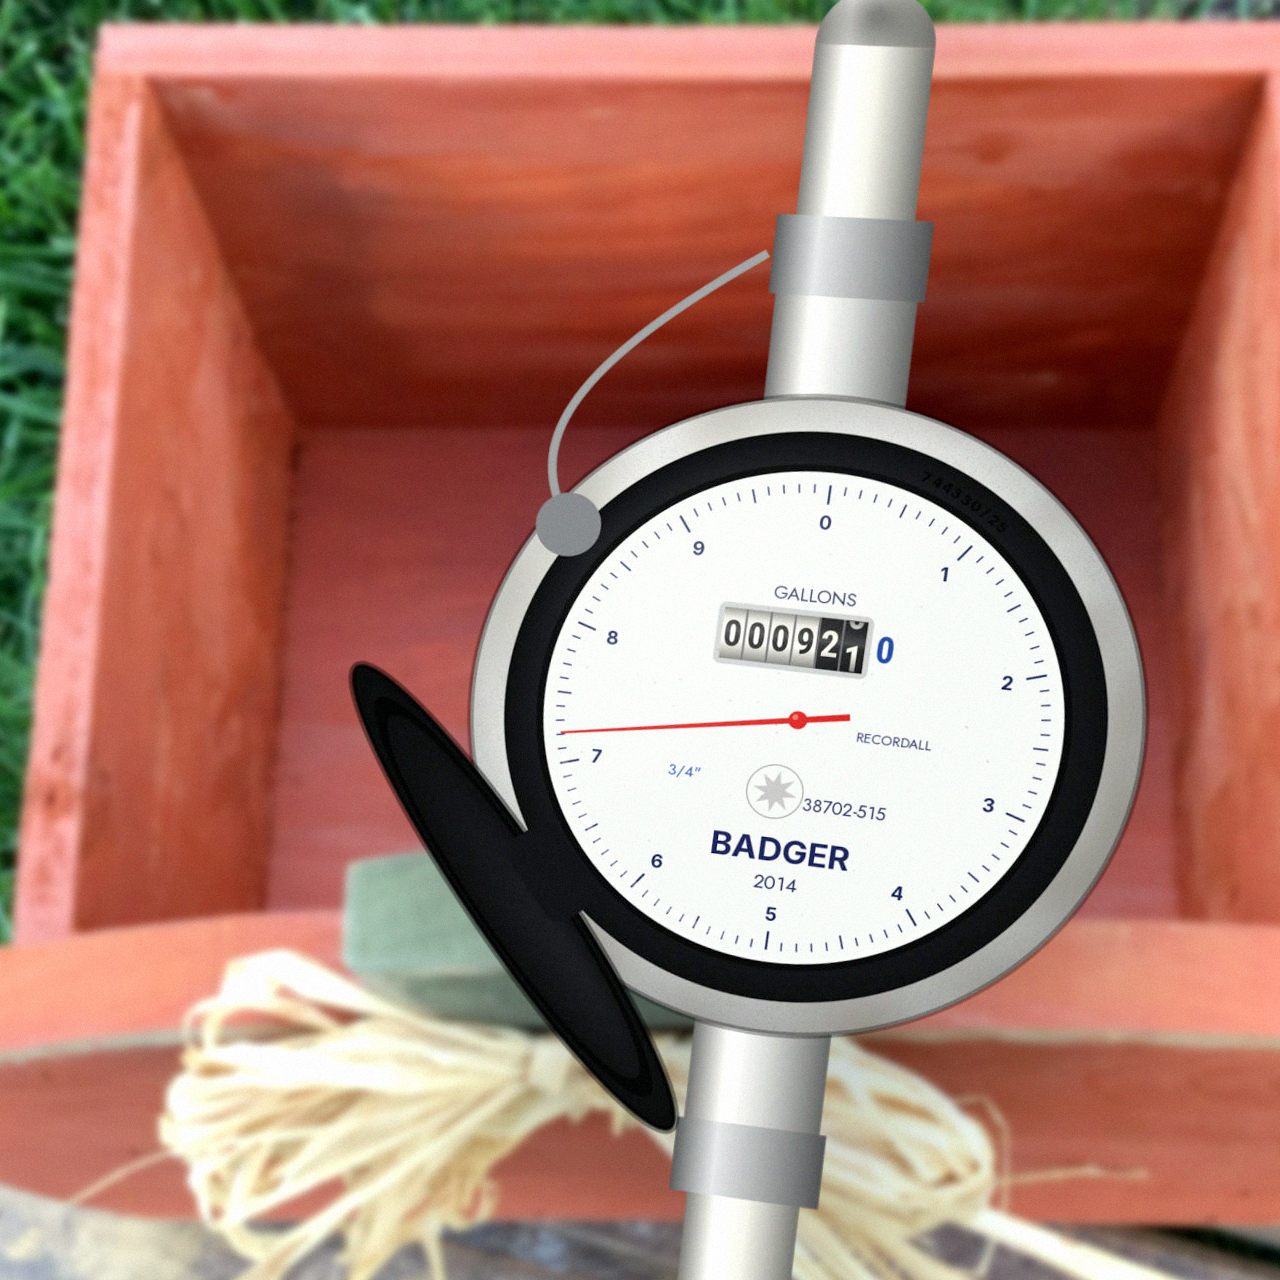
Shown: value=9207.2 unit=gal
